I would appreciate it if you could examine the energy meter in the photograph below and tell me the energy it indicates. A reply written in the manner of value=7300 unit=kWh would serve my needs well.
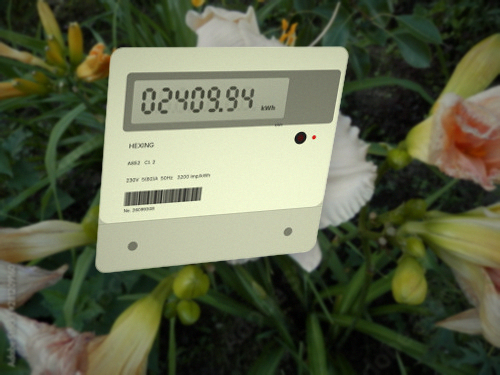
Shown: value=2409.94 unit=kWh
